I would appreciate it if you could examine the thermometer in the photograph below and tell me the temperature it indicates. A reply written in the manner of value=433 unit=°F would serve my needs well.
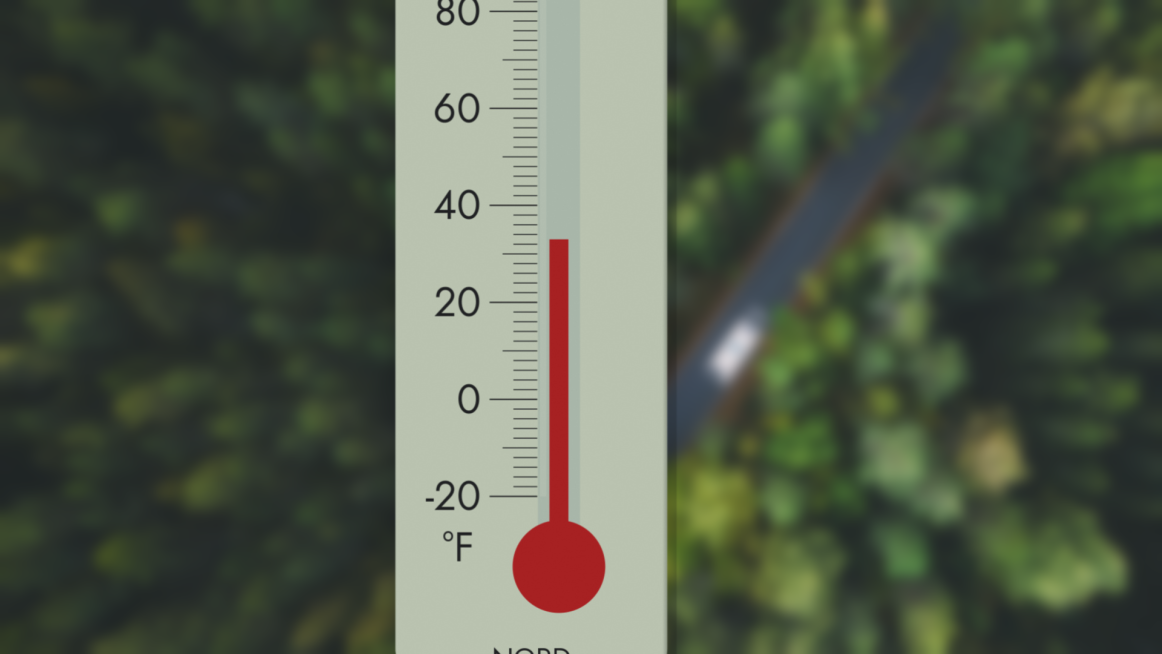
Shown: value=33 unit=°F
